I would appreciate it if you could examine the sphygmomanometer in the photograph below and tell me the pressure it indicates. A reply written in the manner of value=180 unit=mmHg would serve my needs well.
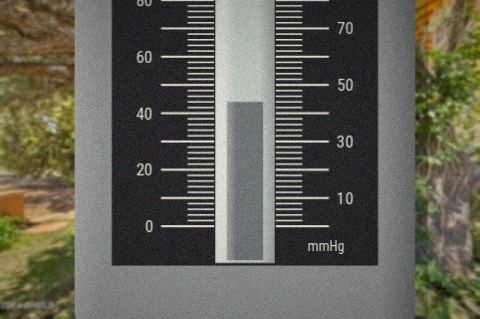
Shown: value=44 unit=mmHg
